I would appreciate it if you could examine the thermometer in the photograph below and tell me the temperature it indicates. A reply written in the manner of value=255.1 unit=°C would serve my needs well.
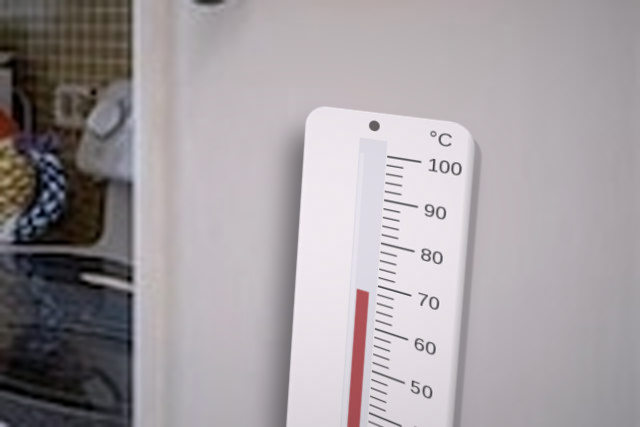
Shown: value=68 unit=°C
